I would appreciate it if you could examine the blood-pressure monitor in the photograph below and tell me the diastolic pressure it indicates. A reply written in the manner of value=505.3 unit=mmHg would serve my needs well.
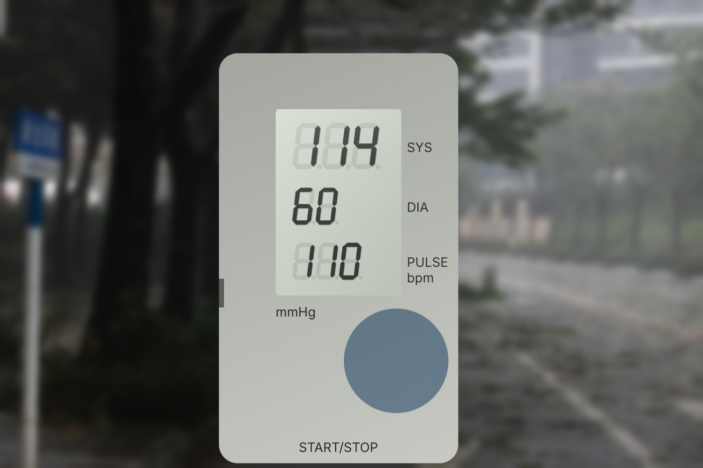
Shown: value=60 unit=mmHg
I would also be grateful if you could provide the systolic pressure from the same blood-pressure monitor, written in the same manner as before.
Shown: value=114 unit=mmHg
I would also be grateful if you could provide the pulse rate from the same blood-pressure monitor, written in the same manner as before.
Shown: value=110 unit=bpm
